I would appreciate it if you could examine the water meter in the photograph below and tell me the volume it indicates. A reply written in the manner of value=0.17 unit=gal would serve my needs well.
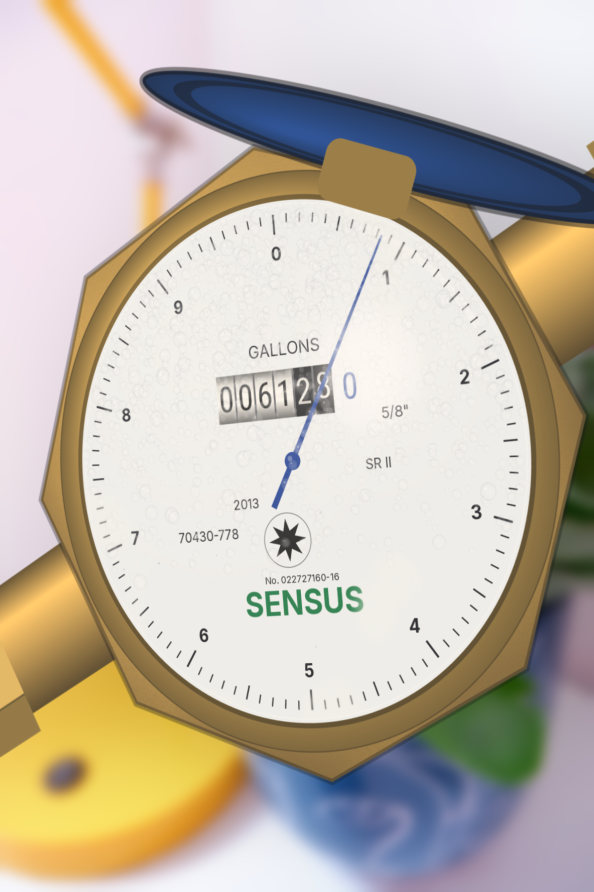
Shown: value=61280.8 unit=gal
